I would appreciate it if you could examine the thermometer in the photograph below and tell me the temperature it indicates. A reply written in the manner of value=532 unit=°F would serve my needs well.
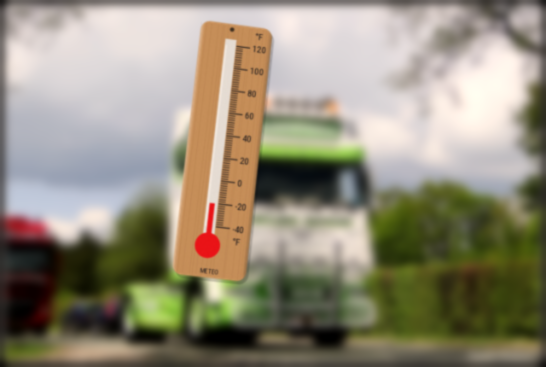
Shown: value=-20 unit=°F
